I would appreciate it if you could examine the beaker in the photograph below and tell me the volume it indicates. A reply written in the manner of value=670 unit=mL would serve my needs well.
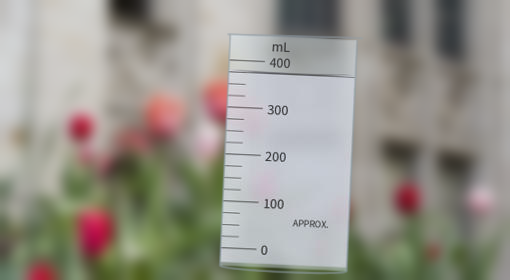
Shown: value=375 unit=mL
